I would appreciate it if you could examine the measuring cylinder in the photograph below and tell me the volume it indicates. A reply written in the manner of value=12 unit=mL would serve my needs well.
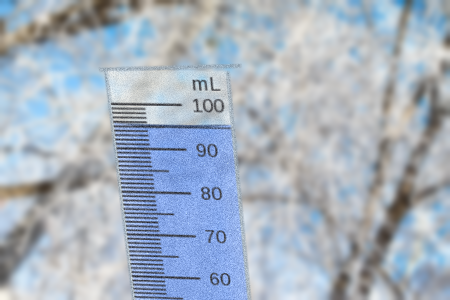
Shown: value=95 unit=mL
